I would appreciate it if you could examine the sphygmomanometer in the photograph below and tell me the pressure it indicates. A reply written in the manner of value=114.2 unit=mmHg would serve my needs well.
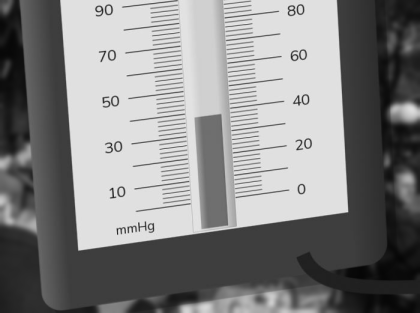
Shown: value=38 unit=mmHg
